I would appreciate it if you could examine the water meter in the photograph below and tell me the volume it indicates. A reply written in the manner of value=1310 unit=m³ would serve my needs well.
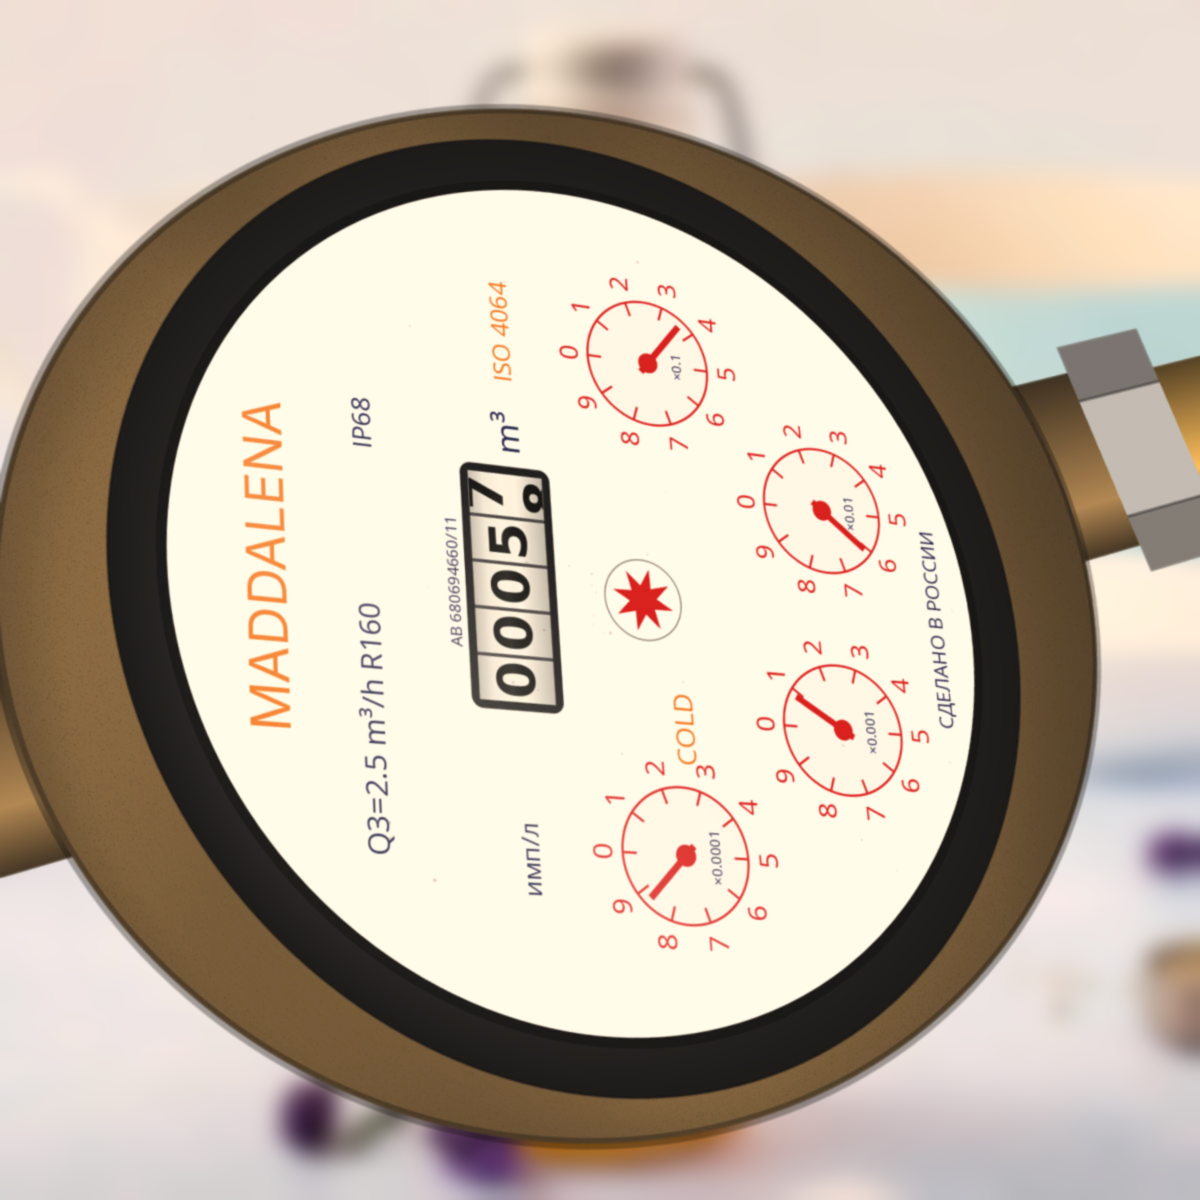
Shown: value=57.3608 unit=m³
